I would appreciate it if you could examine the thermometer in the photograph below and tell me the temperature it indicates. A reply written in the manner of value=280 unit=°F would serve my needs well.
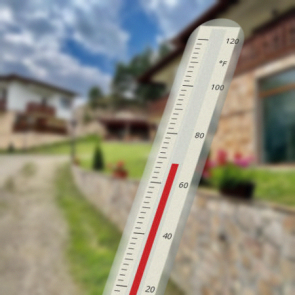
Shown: value=68 unit=°F
